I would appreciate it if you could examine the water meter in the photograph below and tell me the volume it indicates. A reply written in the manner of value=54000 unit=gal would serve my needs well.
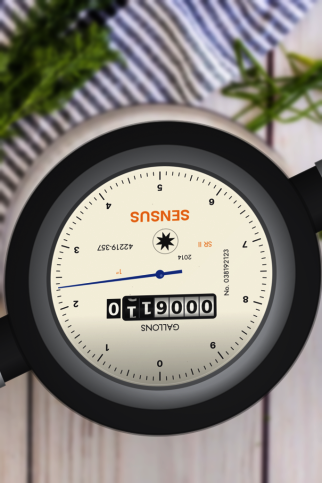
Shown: value=6112.3 unit=gal
